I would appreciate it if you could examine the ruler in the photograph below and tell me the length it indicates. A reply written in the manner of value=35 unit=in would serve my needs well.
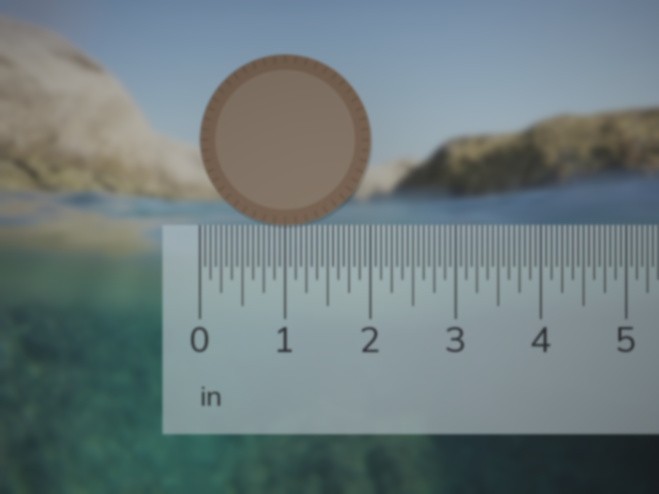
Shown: value=2 unit=in
